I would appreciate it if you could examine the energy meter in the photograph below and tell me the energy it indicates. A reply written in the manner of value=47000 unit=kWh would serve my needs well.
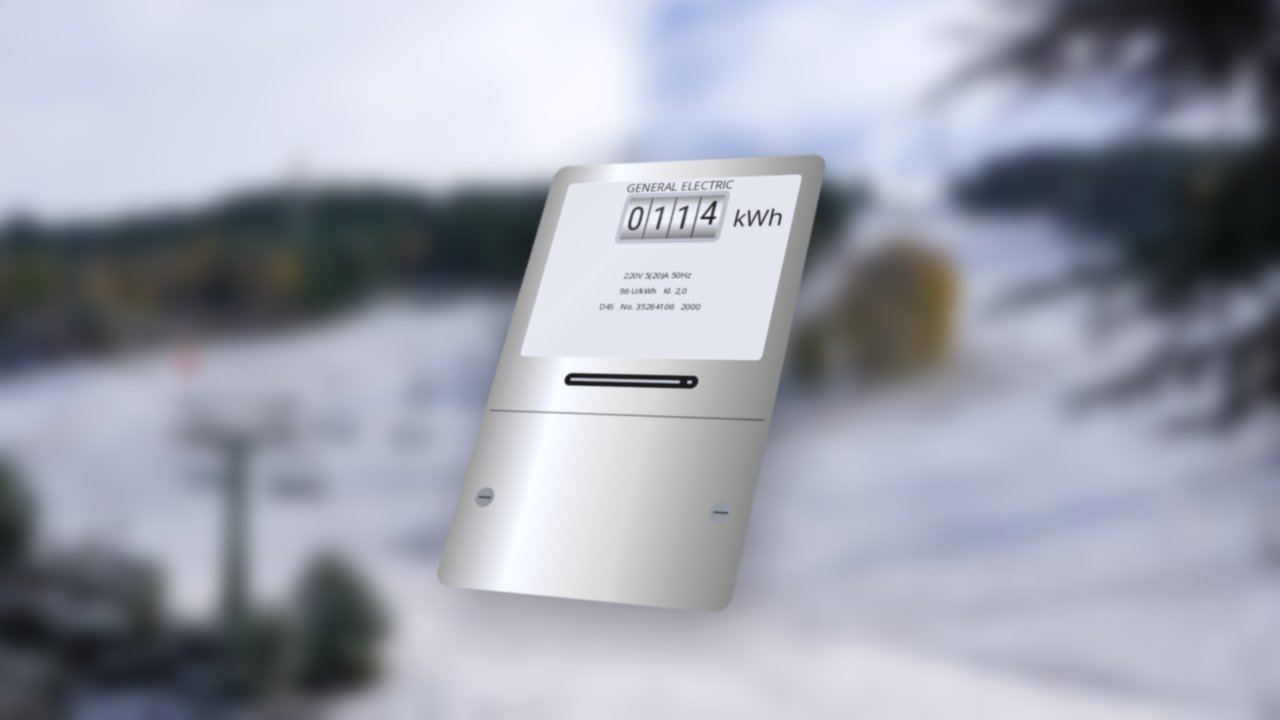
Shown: value=114 unit=kWh
